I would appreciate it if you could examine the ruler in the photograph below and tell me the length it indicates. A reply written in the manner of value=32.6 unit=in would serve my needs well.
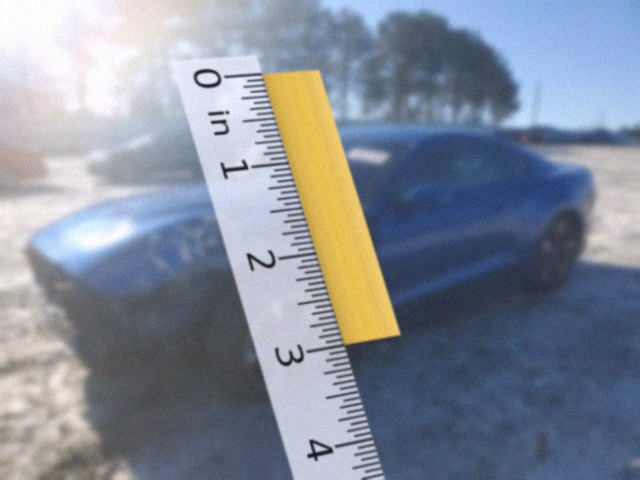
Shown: value=3 unit=in
